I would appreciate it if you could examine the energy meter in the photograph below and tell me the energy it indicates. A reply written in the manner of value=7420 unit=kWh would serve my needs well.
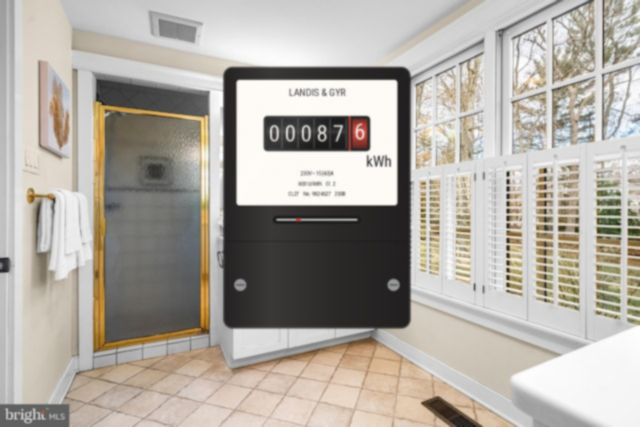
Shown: value=87.6 unit=kWh
